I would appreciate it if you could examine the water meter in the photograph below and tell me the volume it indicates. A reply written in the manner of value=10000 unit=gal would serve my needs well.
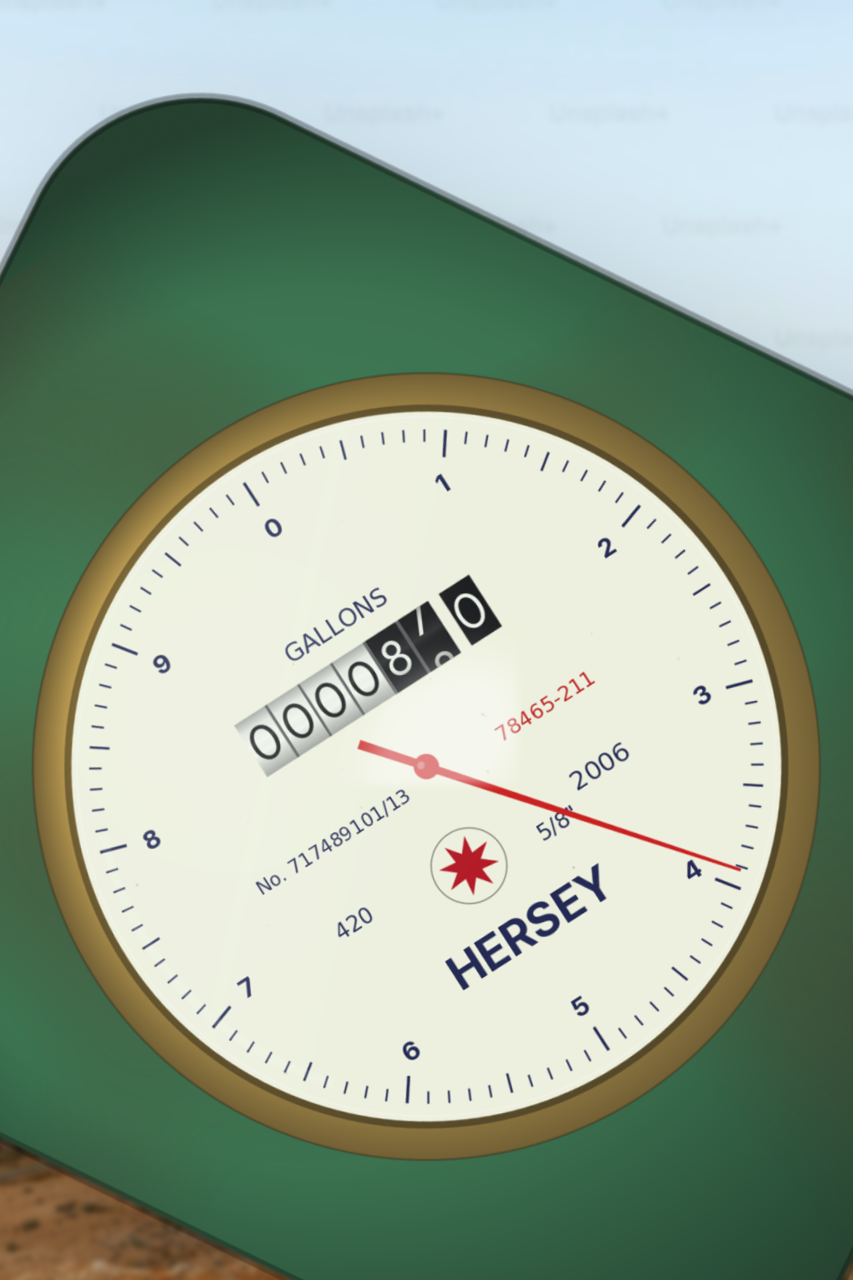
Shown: value=873.9 unit=gal
